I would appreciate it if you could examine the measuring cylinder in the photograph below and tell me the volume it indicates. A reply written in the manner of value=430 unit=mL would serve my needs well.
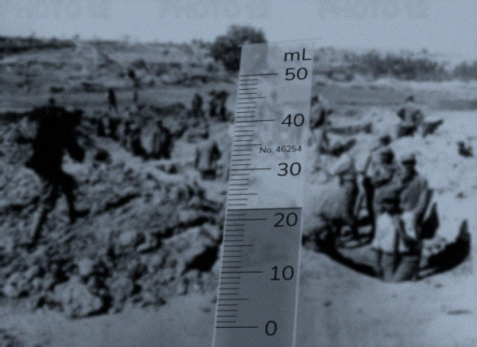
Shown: value=22 unit=mL
